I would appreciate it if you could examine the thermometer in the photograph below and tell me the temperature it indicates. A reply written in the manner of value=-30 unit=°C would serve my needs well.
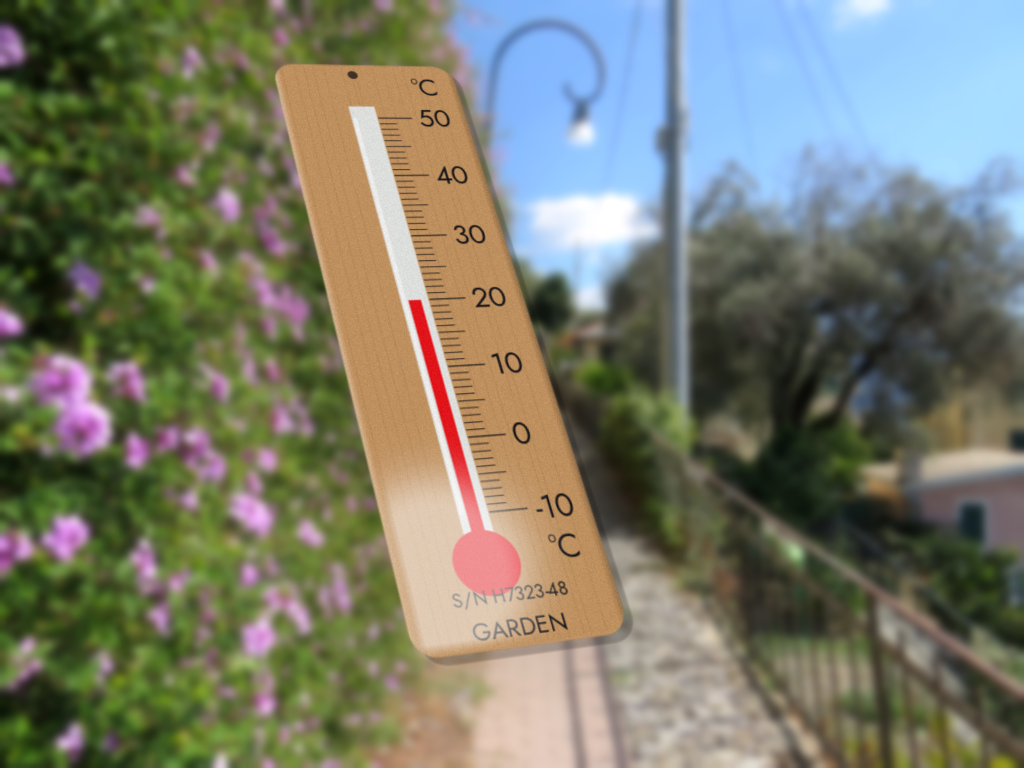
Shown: value=20 unit=°C
